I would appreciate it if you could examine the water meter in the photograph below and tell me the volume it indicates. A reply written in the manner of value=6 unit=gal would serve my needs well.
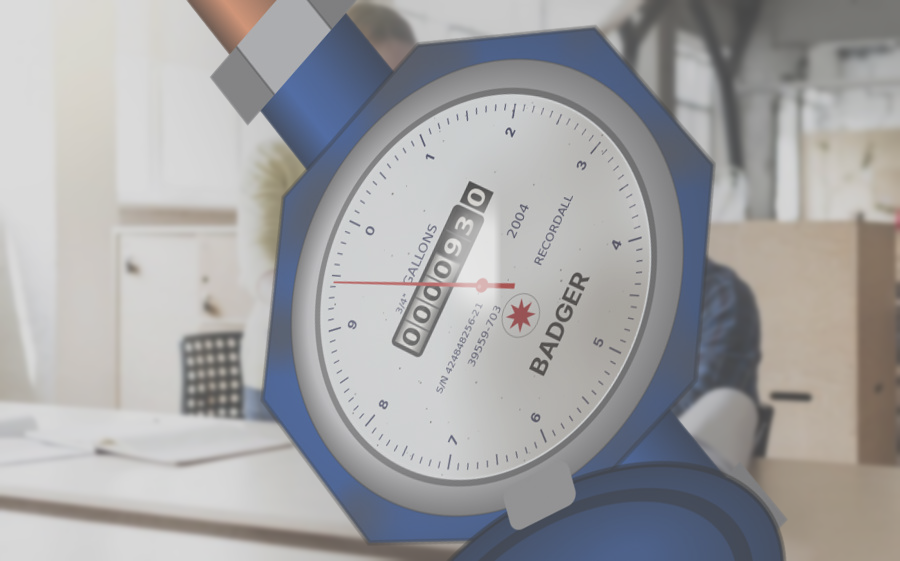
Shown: value=929.4 unit=gal
